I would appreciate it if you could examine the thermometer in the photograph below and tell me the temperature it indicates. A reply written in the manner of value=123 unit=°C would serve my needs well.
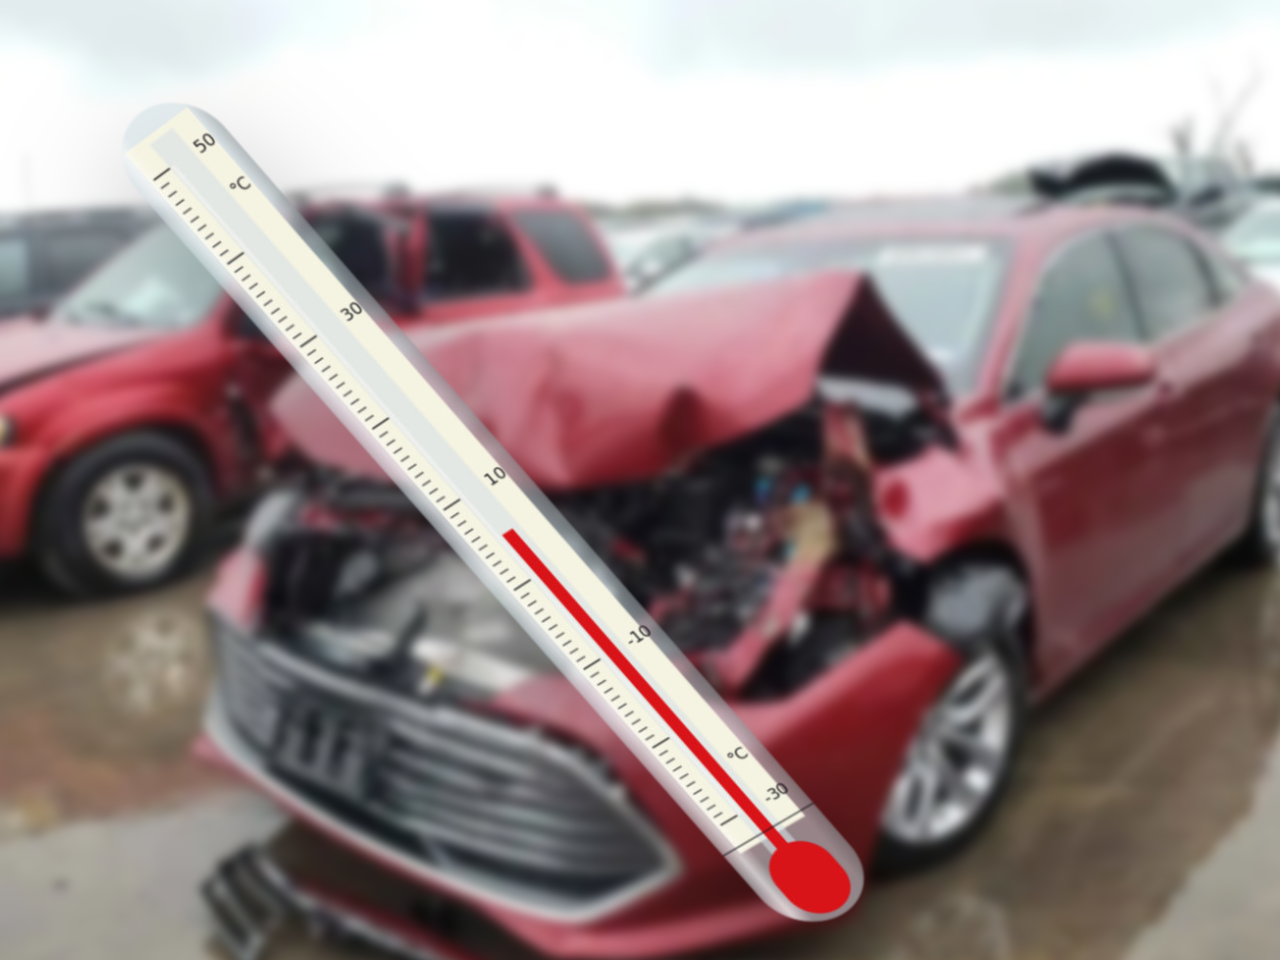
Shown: value=5 unit=°C
